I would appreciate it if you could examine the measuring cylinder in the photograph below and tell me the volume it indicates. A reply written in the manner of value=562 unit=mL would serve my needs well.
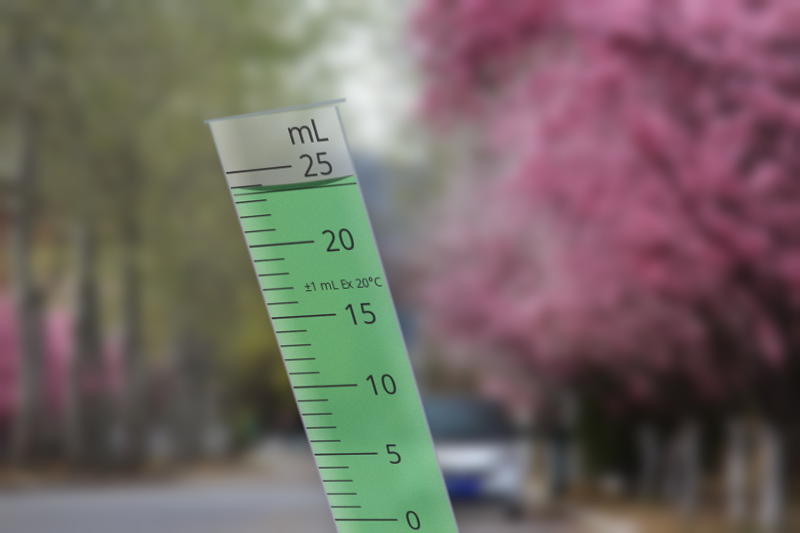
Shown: value=23.5 unit=mL
